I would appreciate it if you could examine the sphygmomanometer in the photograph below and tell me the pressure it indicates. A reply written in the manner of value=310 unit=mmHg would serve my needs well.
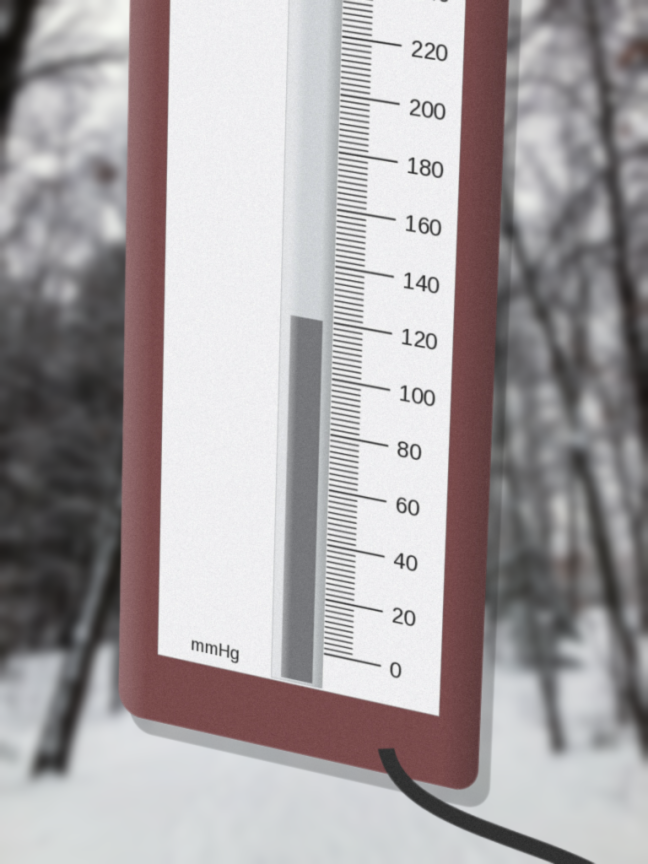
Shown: value=120 unit=mmHg
